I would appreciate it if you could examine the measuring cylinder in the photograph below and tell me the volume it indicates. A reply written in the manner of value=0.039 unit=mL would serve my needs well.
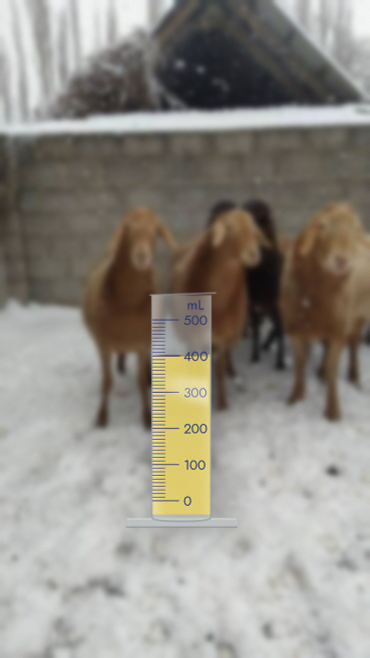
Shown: value=400 unit=mL
